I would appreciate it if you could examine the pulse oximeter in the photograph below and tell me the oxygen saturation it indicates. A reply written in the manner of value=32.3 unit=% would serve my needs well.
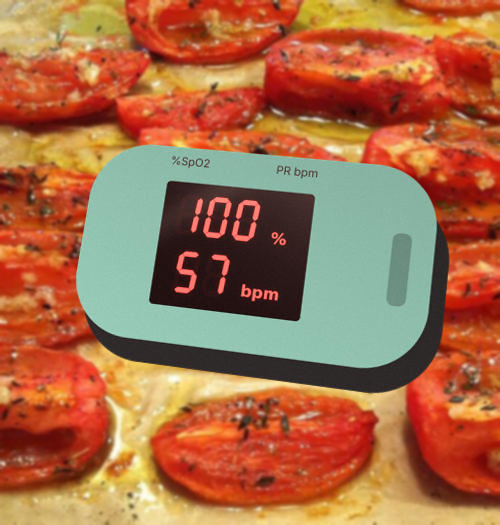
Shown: value=100 unit=%
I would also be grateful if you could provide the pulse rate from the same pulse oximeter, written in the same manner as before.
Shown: value=57 unit=bpm
